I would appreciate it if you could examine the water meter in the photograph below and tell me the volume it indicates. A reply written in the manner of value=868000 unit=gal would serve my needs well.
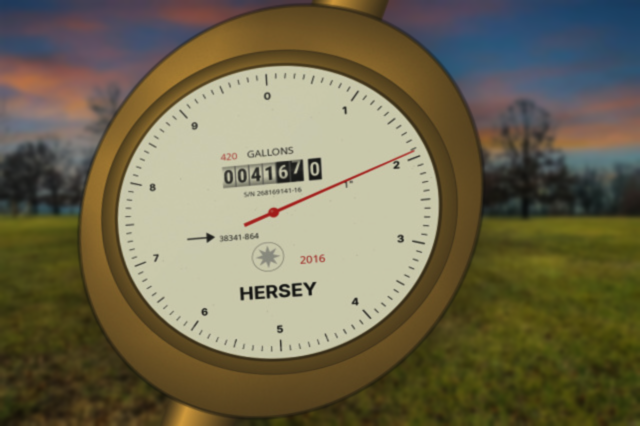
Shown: value=41671.9 unit=gal
